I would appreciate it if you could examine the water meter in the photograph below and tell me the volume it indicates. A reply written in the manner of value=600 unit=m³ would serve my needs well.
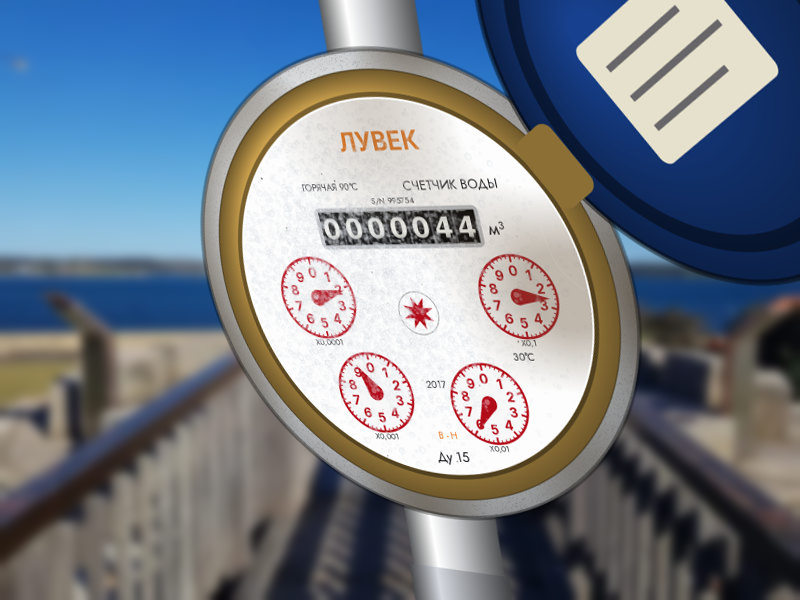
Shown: value=44.2592 unit=m³
